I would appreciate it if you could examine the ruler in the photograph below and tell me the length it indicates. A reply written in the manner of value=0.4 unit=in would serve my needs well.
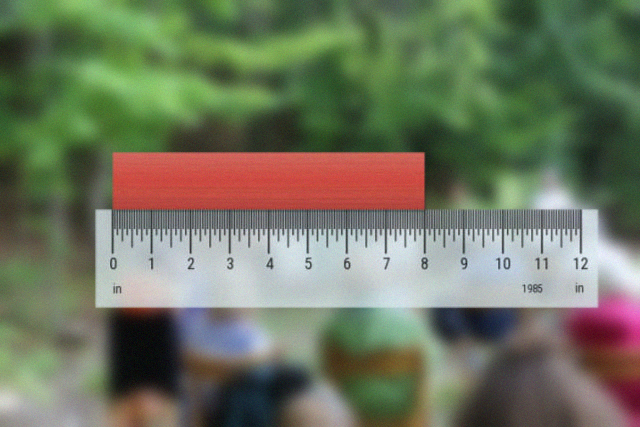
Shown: value=8 unit=in
